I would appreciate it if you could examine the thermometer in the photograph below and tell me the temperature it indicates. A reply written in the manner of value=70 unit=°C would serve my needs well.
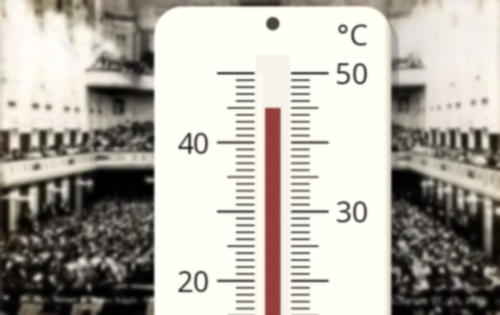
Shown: value=45 unit=°C
